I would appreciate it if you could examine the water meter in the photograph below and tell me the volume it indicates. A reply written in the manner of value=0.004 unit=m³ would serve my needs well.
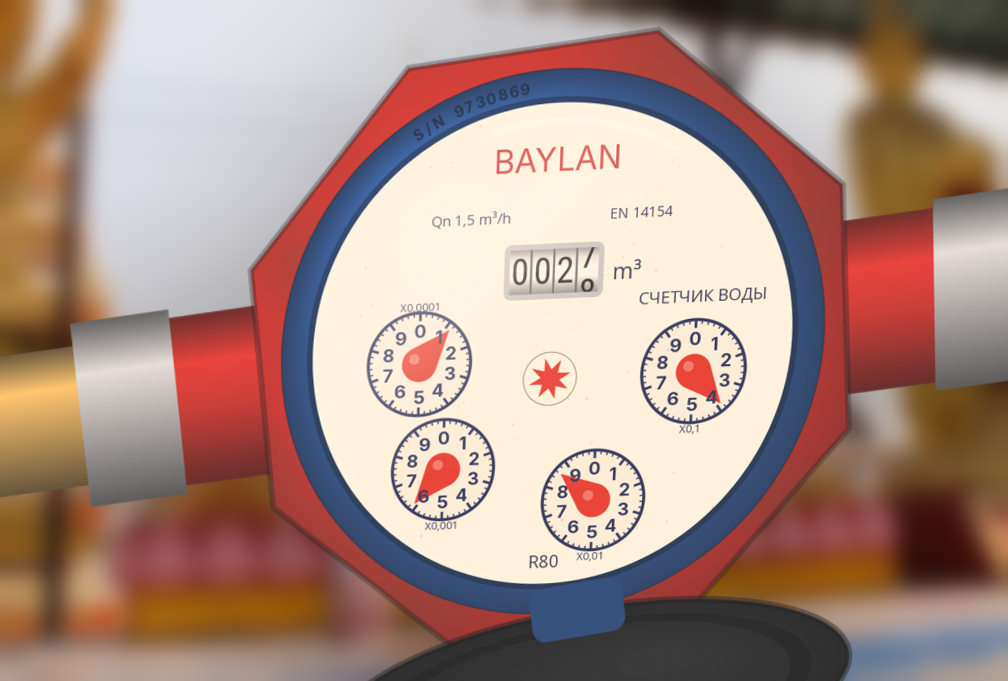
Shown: value=27.3861 unit=m³
